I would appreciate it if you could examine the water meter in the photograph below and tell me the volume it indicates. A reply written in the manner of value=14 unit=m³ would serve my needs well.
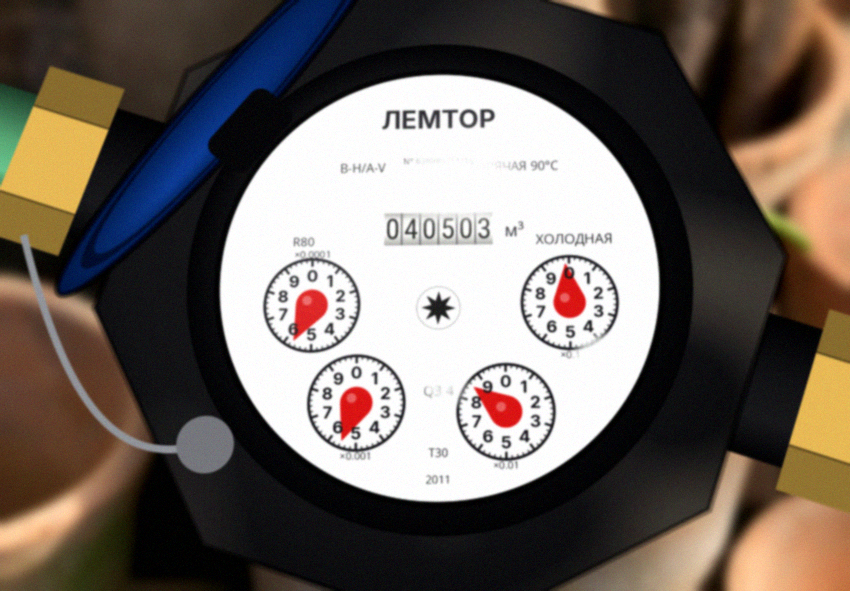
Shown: value=40502.9855 unit=m³
